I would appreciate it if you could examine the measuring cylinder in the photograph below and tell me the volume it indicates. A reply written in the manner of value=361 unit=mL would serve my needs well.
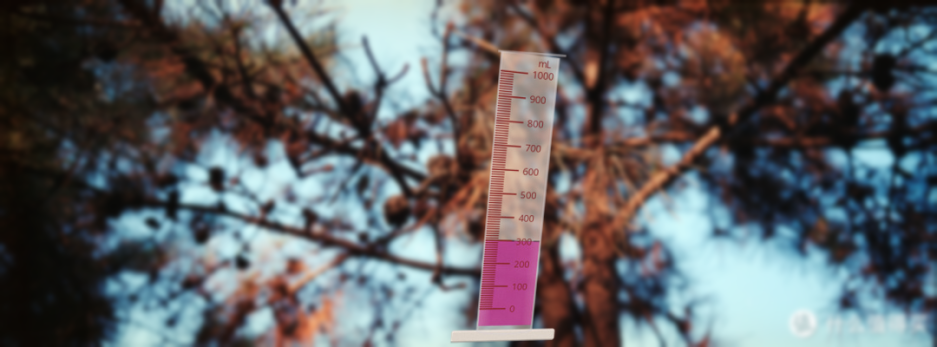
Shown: value=300 unit=mL
